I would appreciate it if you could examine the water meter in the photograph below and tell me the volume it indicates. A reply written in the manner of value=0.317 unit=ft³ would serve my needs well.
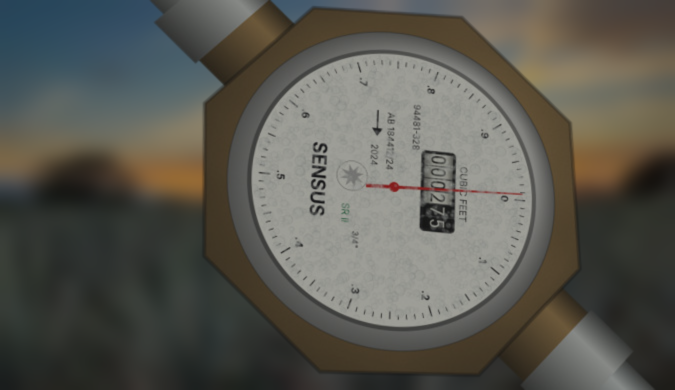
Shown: value=274.99 unit=ft³
